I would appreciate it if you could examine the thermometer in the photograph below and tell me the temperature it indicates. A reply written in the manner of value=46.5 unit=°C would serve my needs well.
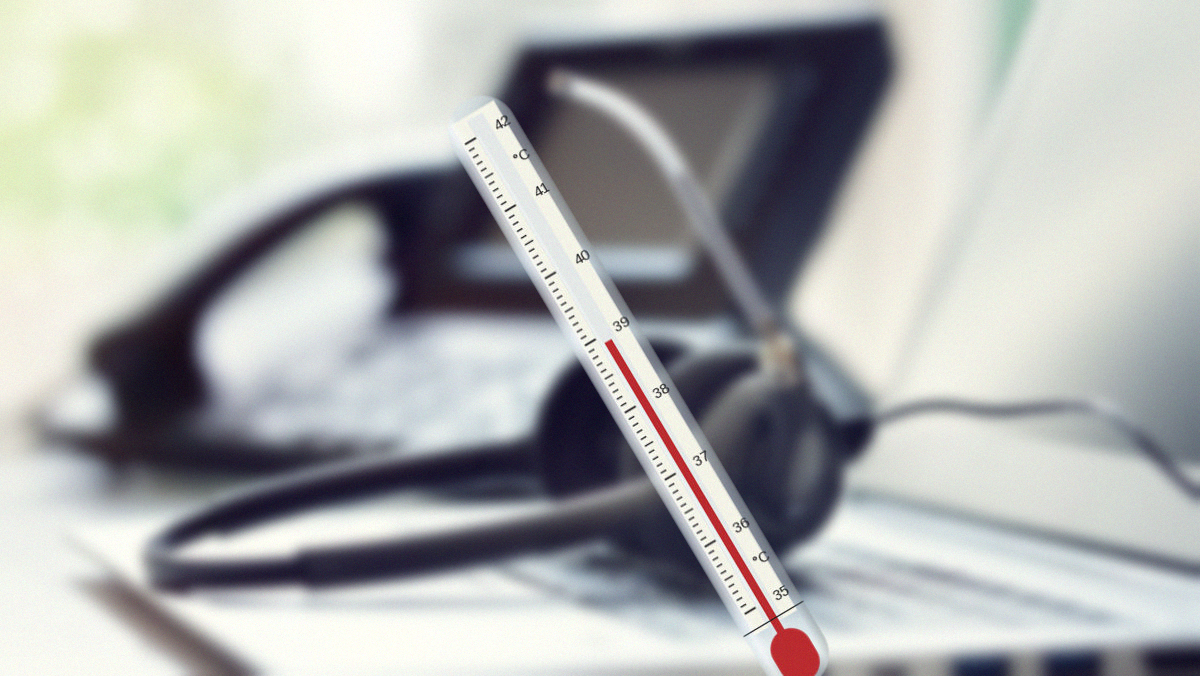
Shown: value=38.9 unit=°C
